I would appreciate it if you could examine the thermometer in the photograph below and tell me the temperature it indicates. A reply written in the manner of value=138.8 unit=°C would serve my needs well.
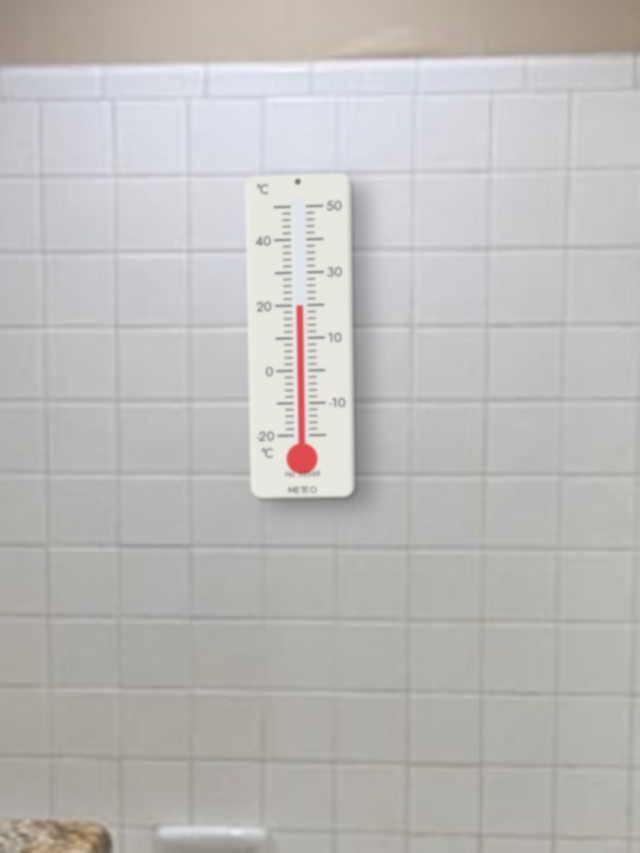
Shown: value=20 unit=°C
